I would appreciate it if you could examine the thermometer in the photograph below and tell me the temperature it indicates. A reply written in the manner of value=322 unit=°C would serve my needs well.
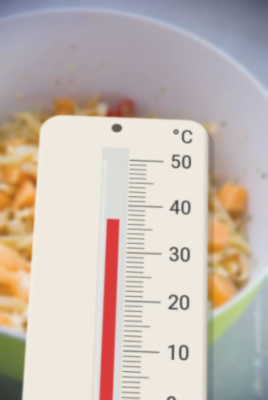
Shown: value=37 unit=°C
